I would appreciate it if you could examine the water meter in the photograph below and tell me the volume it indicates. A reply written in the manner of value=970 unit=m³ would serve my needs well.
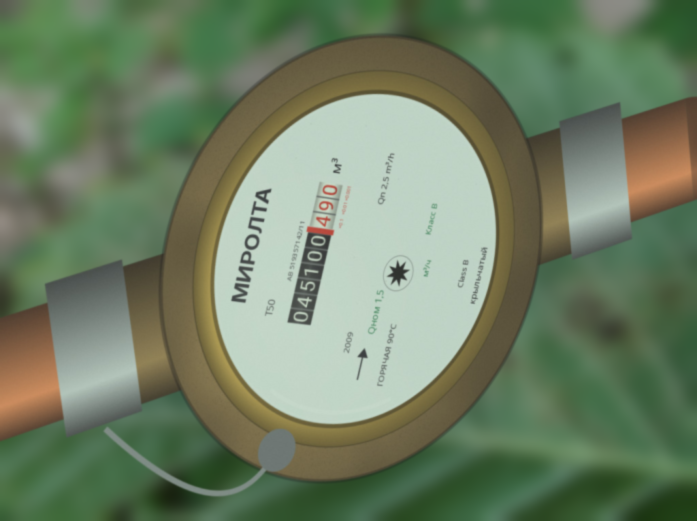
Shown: value=45100.490 unit=m³
